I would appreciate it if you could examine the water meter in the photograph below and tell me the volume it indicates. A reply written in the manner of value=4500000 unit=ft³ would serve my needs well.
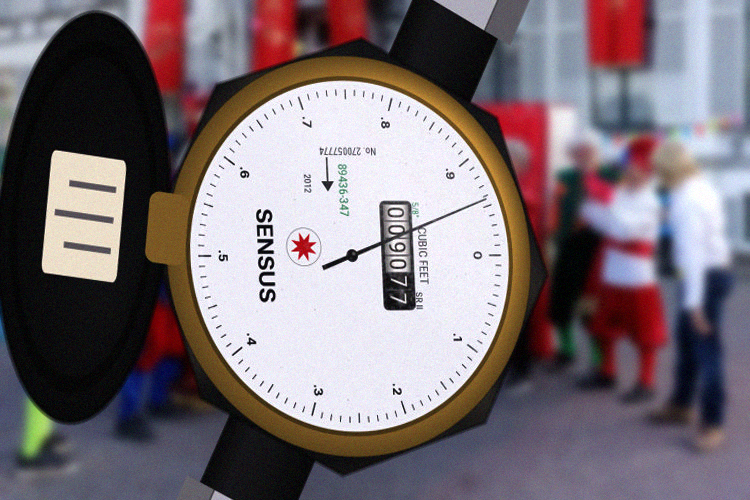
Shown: value=9076.94 unit=ft³
